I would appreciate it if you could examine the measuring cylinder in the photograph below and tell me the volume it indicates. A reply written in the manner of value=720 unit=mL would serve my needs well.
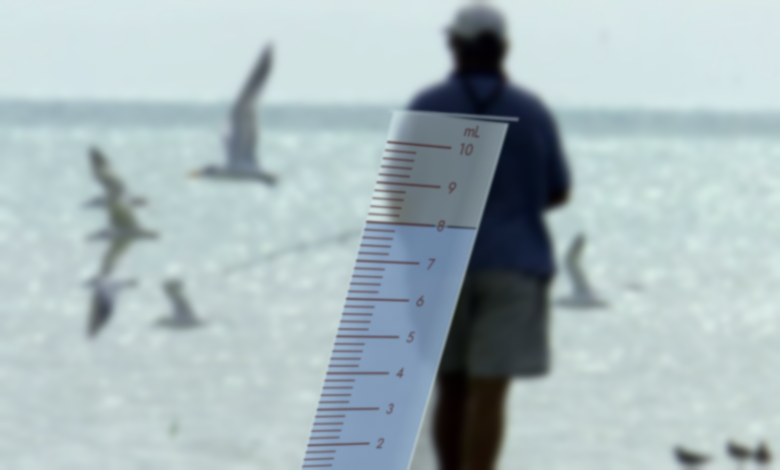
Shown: value=8 unit=mL
